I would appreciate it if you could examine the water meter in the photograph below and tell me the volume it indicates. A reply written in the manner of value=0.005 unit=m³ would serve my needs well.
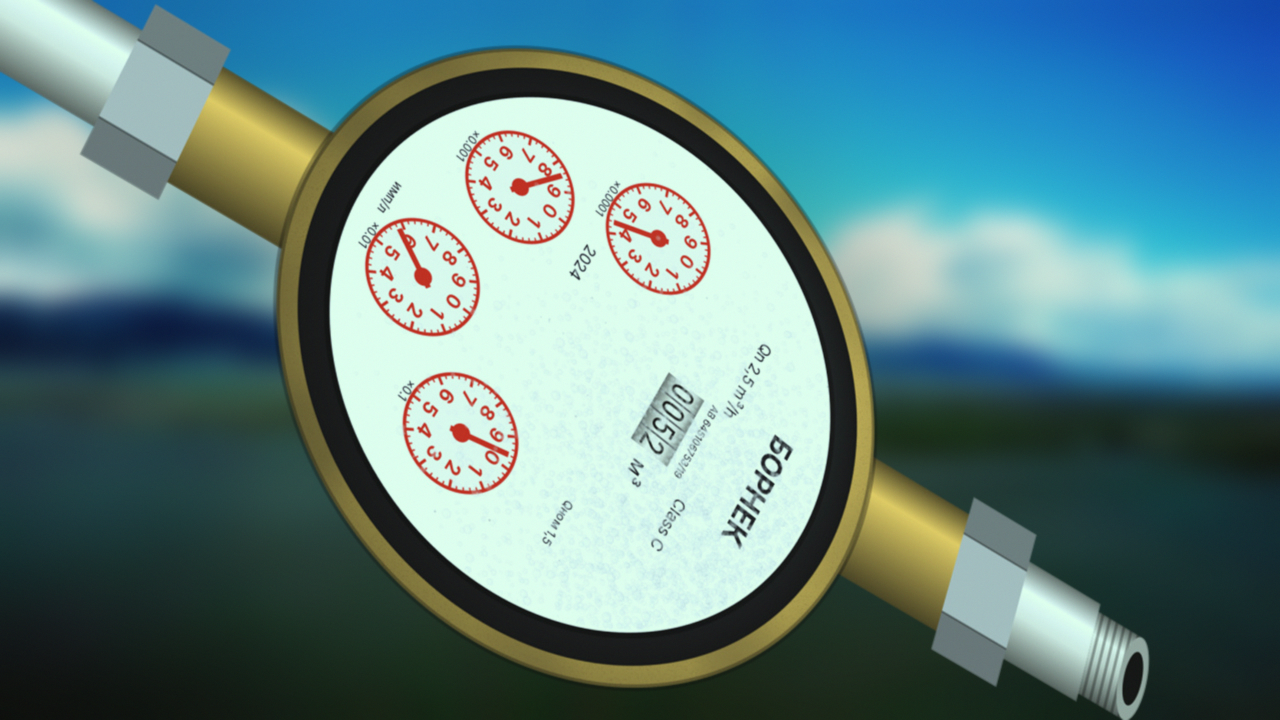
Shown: value=51.9584 unit=m³
